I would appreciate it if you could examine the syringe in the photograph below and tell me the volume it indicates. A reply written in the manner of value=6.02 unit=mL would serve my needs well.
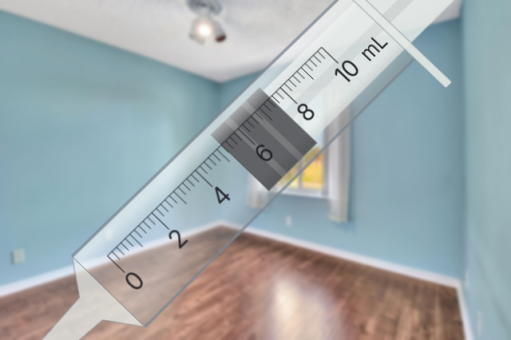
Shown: value=5.2 unit=mL
